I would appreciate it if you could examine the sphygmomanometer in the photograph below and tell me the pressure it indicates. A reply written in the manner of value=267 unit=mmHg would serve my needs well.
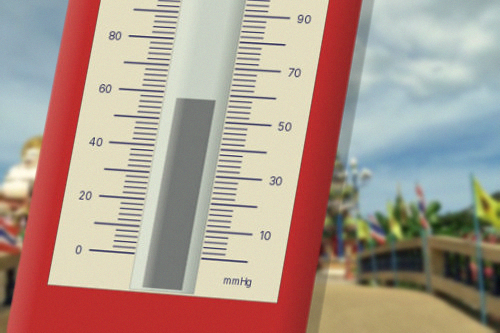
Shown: value=58 unit=mmHg
